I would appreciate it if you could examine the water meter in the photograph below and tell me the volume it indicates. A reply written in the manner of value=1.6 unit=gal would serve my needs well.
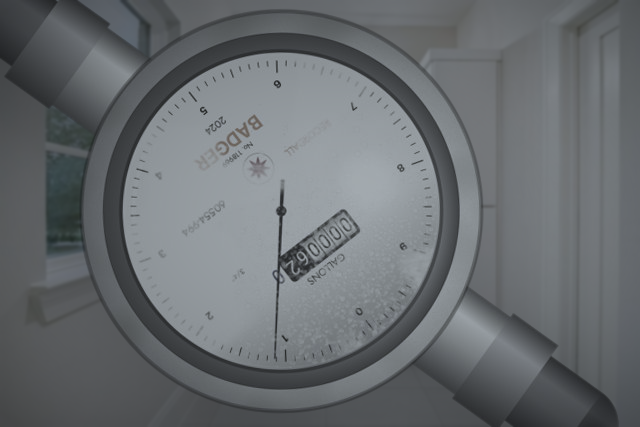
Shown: value=621.1 unit=gal
